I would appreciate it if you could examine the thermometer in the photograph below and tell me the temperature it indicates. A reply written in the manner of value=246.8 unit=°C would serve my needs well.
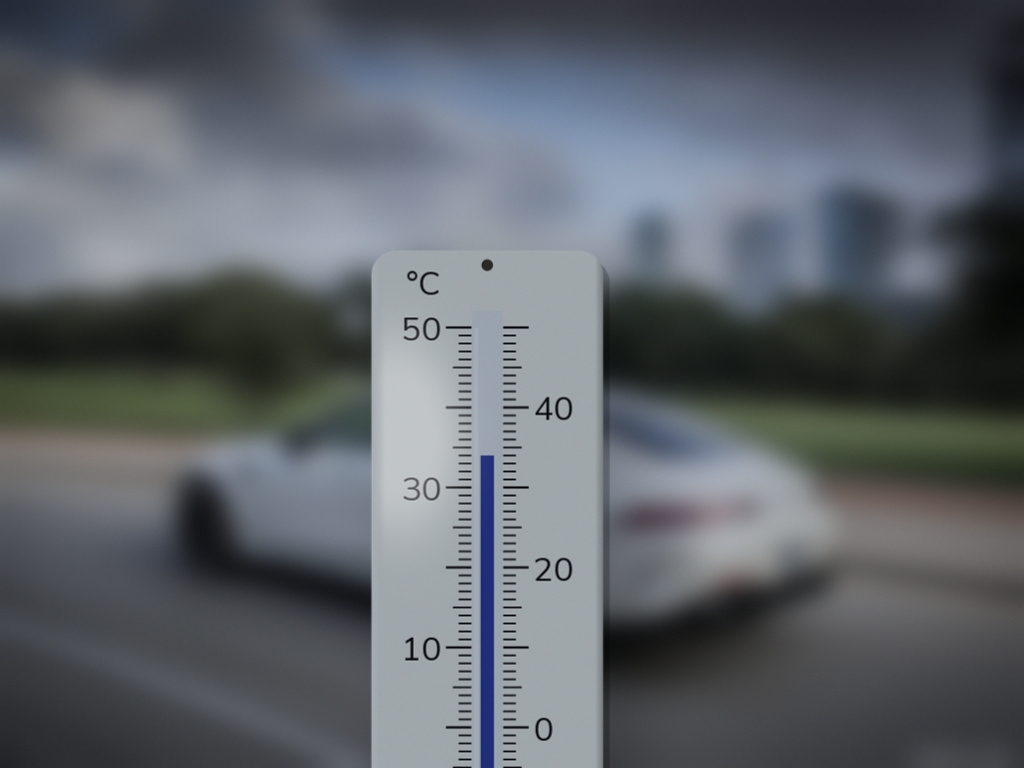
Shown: value=34 unit=°C
